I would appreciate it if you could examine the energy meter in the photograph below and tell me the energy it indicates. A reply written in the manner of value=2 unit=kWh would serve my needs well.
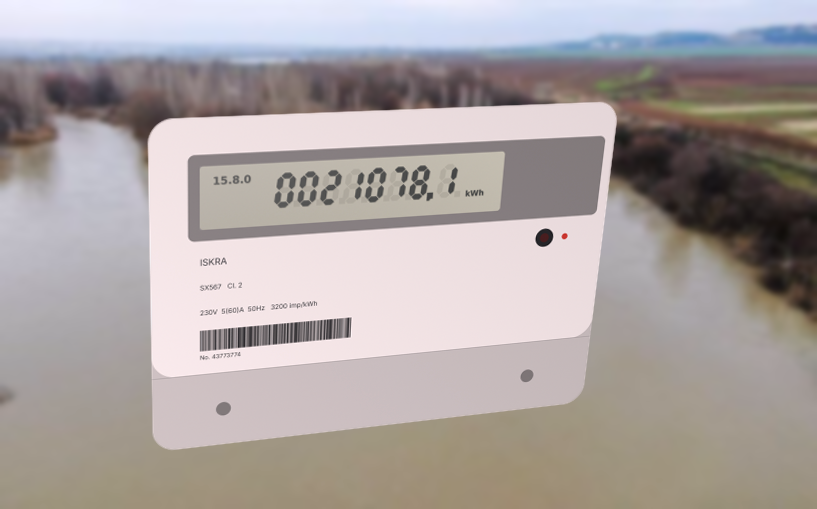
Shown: value=21078.1 unit=kWh
